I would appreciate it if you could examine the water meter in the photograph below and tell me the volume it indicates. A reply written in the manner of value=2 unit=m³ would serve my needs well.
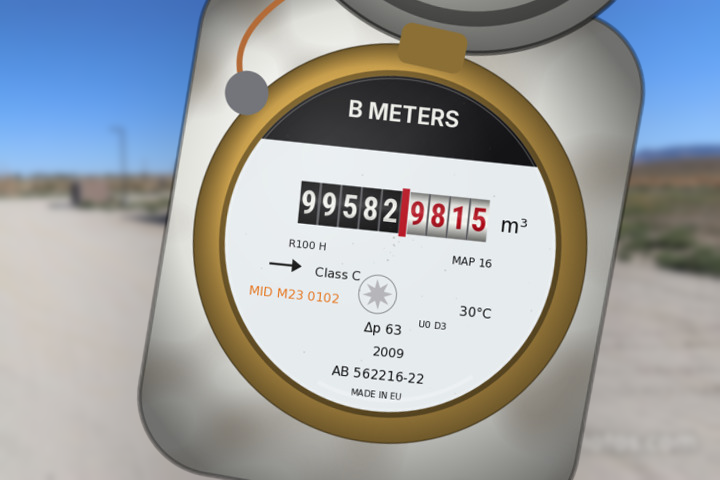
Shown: value=99582.9815 unit=m³
